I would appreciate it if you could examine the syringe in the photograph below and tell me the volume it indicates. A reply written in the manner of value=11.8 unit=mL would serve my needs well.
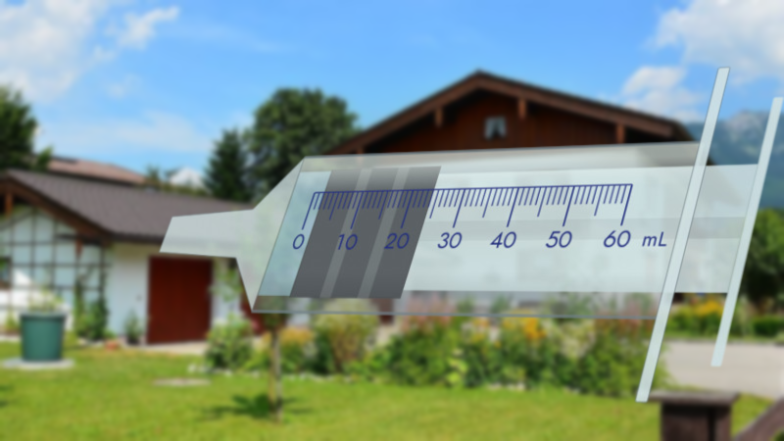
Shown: value=2 unit=mL
